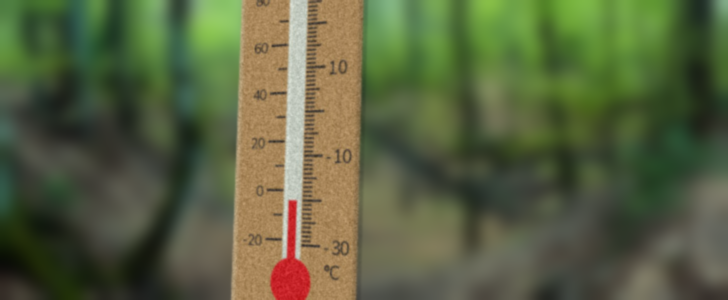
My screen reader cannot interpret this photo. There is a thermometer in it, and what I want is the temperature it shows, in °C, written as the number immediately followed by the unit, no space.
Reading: -20°C
